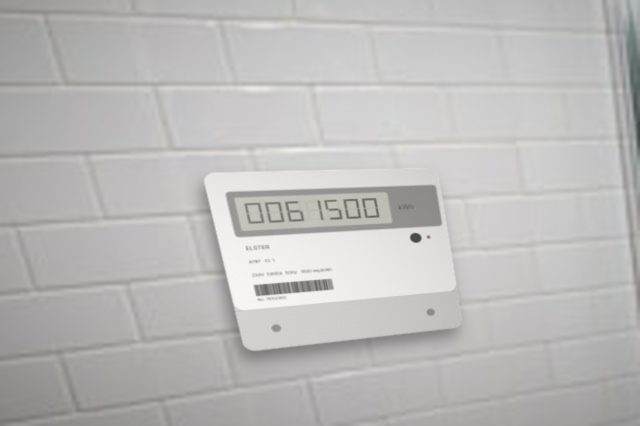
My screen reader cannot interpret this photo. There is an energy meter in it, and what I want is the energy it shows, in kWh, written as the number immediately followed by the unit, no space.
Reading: 61500kWh
